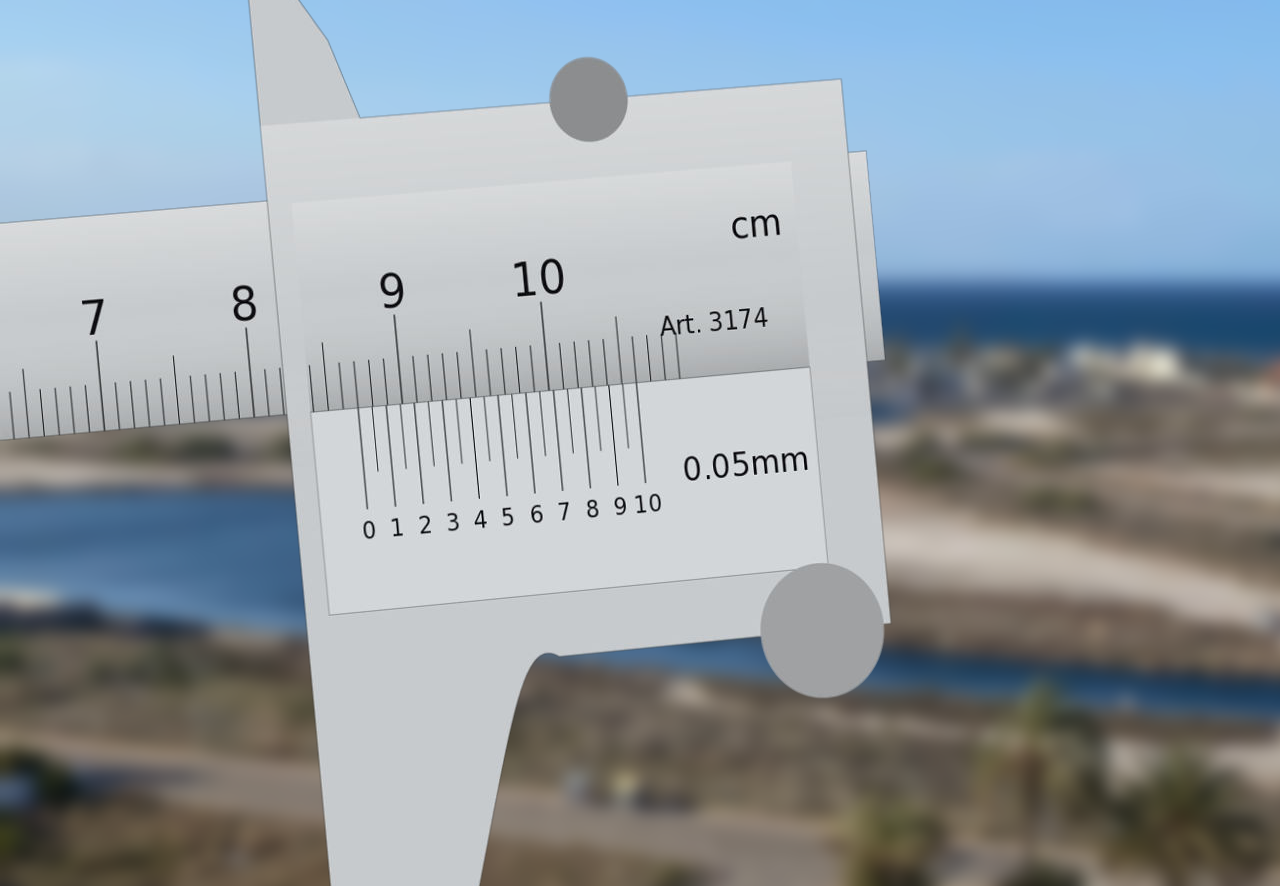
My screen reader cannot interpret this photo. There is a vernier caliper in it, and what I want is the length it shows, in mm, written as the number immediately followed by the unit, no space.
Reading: 87.0mm
